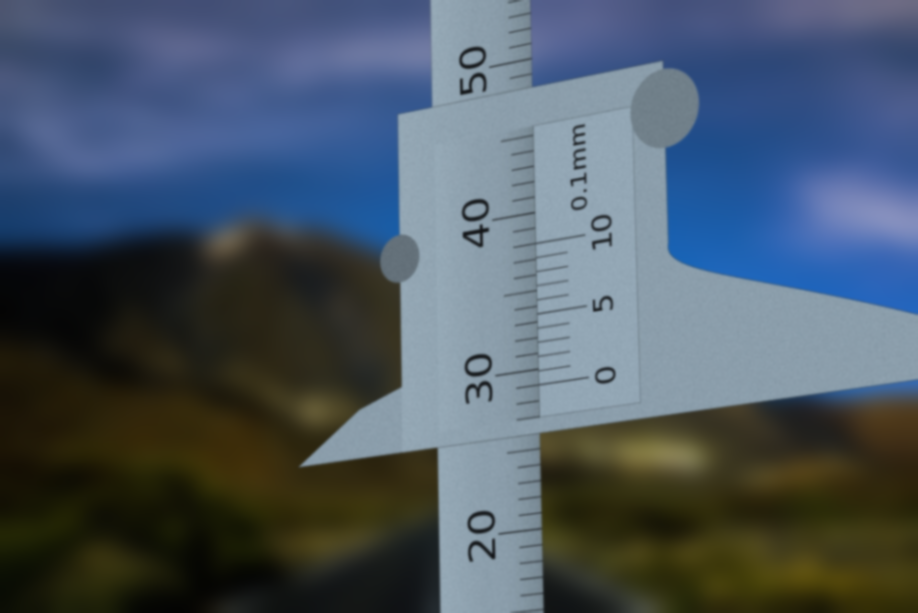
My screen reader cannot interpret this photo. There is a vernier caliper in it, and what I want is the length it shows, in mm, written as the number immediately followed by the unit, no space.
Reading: 29.0mm
